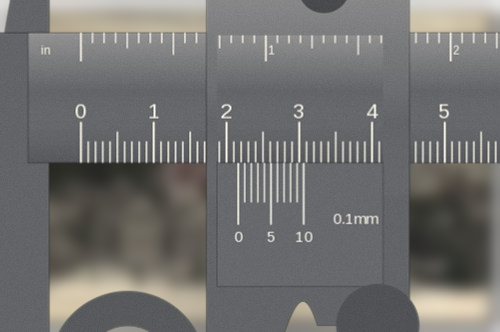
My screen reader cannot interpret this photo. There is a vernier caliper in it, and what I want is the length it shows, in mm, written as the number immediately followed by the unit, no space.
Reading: 21.6mm
